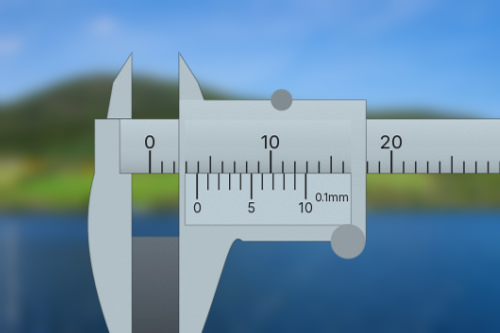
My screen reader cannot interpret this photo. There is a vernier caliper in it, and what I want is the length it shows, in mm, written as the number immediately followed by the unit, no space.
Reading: 3.9mm
